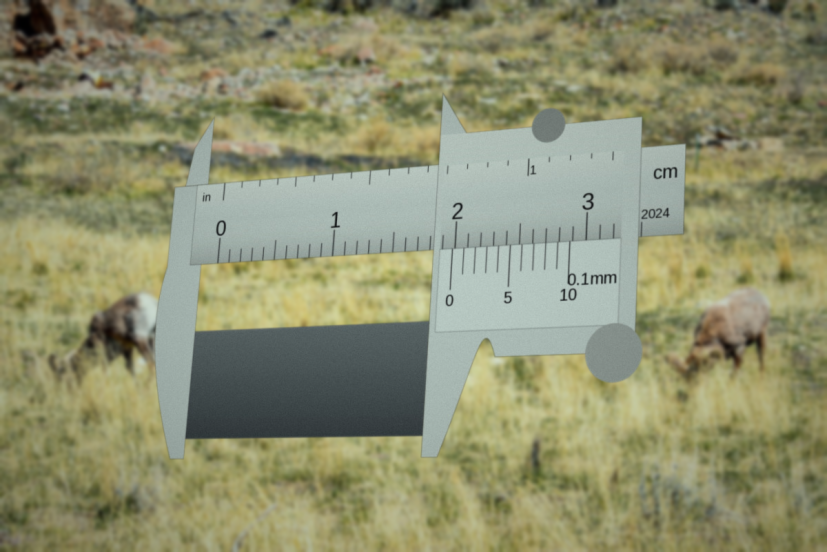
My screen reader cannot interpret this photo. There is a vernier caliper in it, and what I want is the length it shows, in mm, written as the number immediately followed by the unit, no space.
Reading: 19.8mm
